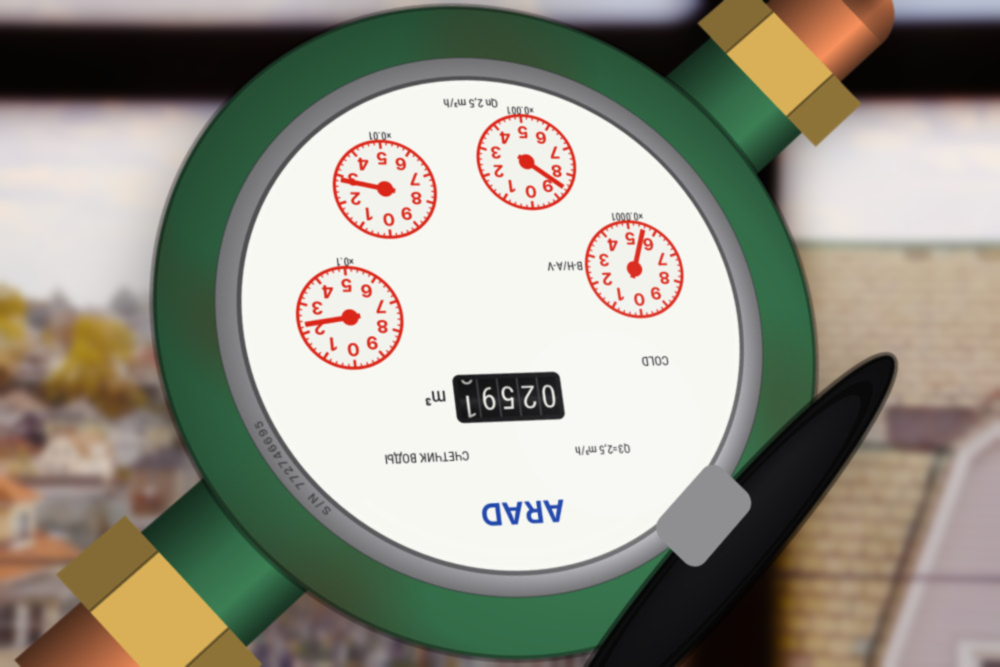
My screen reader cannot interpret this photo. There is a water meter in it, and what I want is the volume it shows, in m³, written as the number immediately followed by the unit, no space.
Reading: 2591.2285m³
